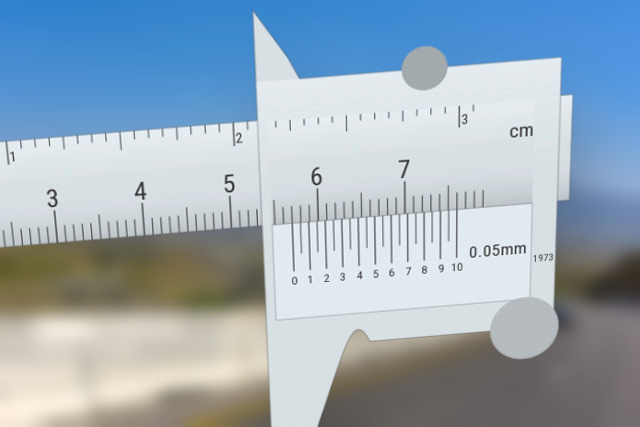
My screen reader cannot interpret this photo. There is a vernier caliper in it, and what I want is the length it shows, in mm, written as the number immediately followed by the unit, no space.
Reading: 57.0mm
